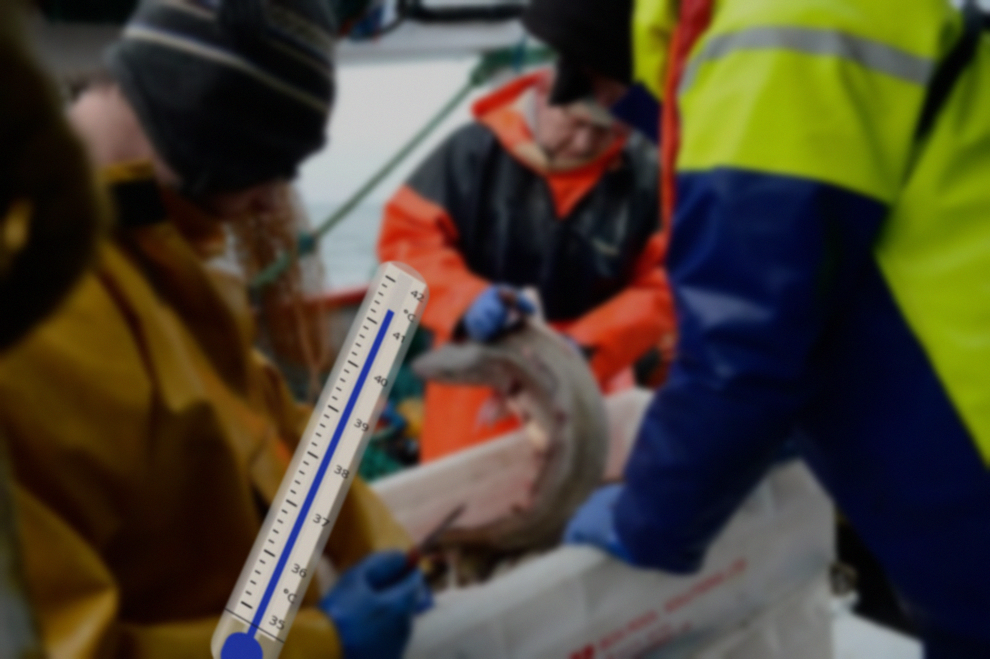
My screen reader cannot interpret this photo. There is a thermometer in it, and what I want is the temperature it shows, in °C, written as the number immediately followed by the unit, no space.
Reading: 41.4°C
